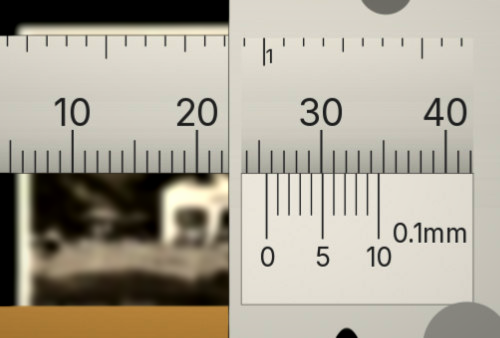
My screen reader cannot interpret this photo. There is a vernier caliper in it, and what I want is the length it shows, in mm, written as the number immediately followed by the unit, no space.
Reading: 25.6mm
